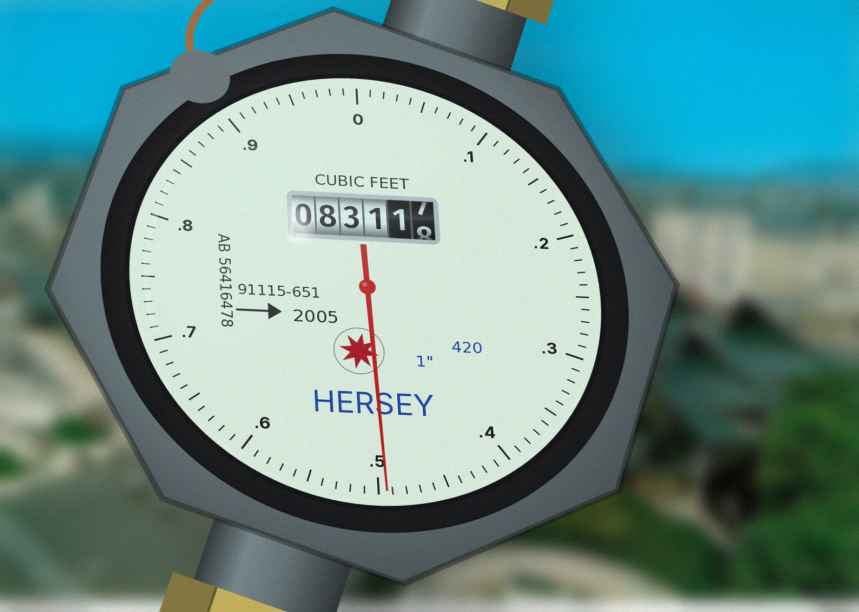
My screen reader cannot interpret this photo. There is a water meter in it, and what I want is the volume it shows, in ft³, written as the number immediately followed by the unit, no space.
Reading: 83117.49ft³
